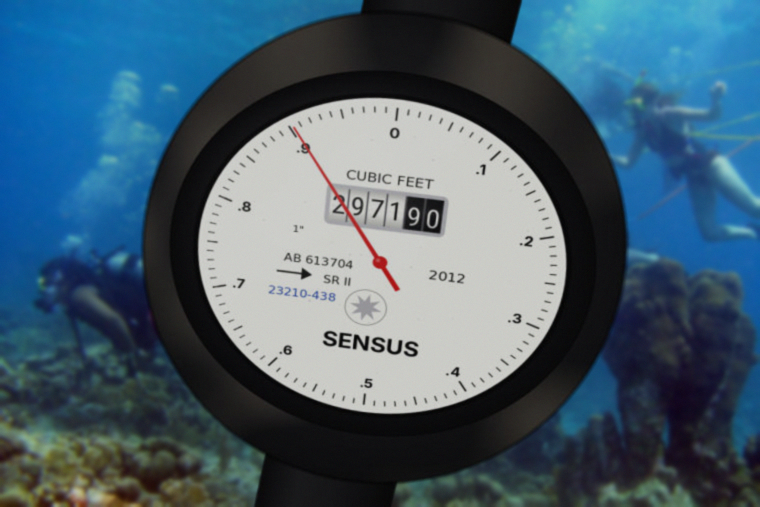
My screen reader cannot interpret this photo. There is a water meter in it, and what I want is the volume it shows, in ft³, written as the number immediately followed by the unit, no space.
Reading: 297189.90ft³
